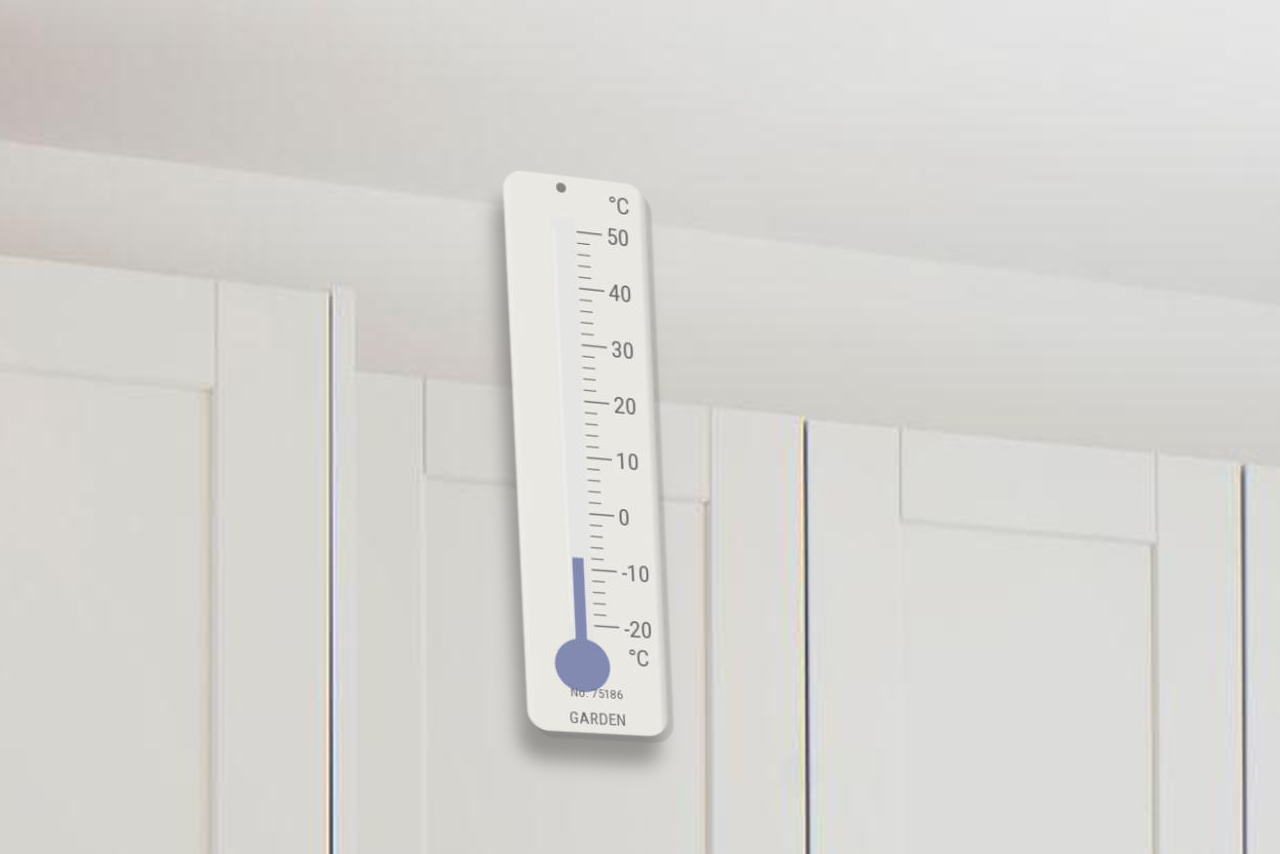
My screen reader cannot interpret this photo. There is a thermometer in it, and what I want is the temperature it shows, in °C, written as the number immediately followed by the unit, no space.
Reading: -8°C
